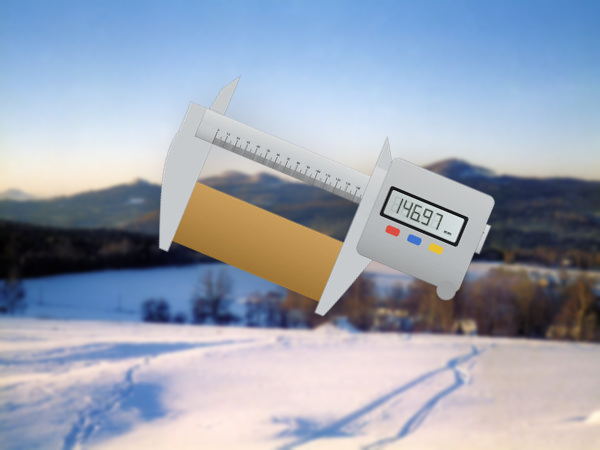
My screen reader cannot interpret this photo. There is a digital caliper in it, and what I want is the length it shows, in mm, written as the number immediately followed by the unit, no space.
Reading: 146.97mm
